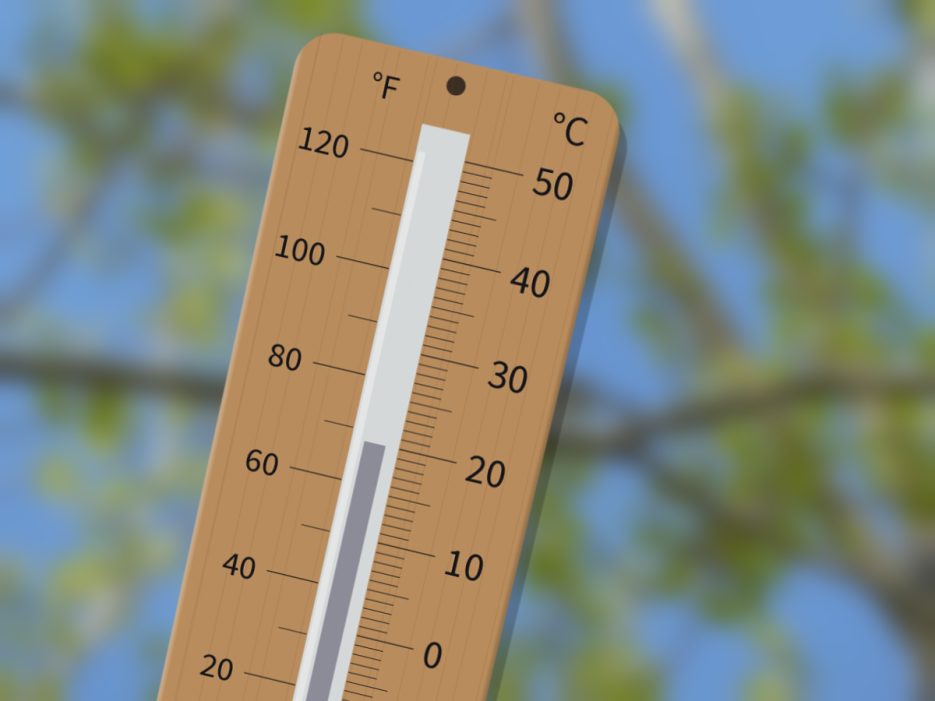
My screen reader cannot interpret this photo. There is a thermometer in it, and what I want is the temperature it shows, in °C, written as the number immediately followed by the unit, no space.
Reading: 20°C
